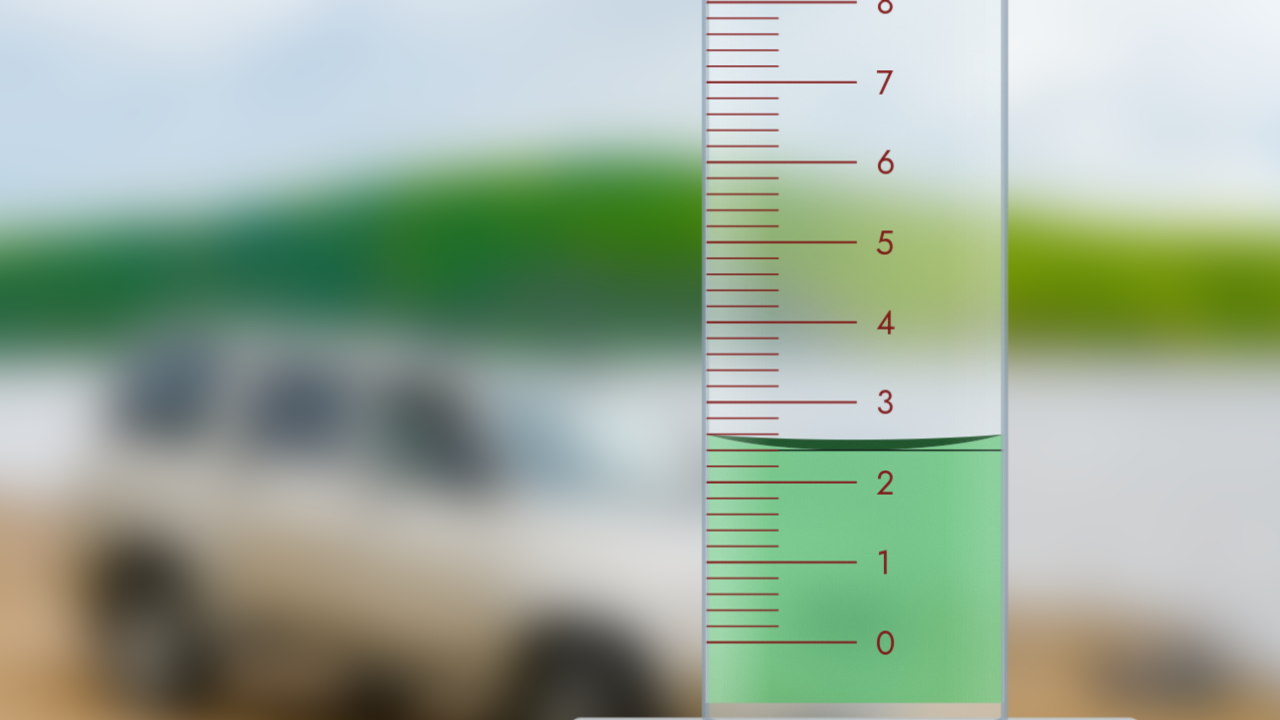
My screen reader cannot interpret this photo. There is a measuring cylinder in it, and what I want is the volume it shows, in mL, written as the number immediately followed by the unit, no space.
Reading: 2.4mL
